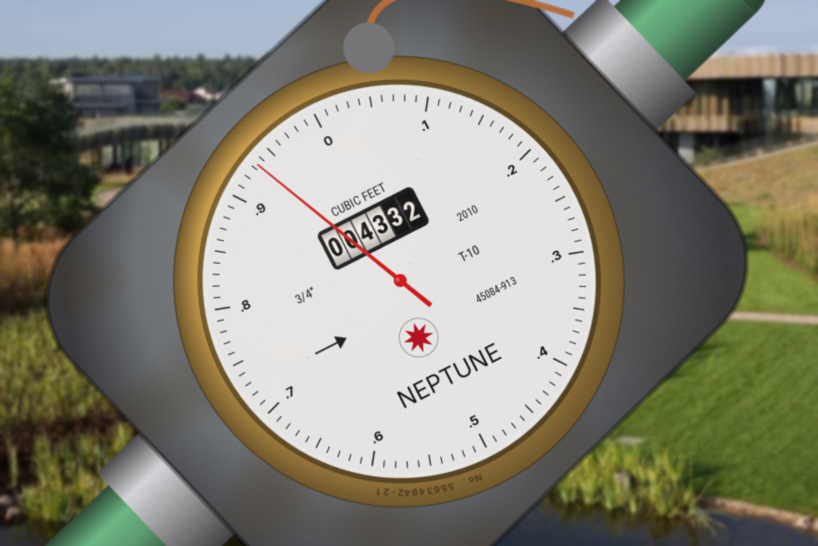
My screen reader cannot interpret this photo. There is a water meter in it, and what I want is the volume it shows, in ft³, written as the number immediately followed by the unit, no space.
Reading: 4331.93ft³
